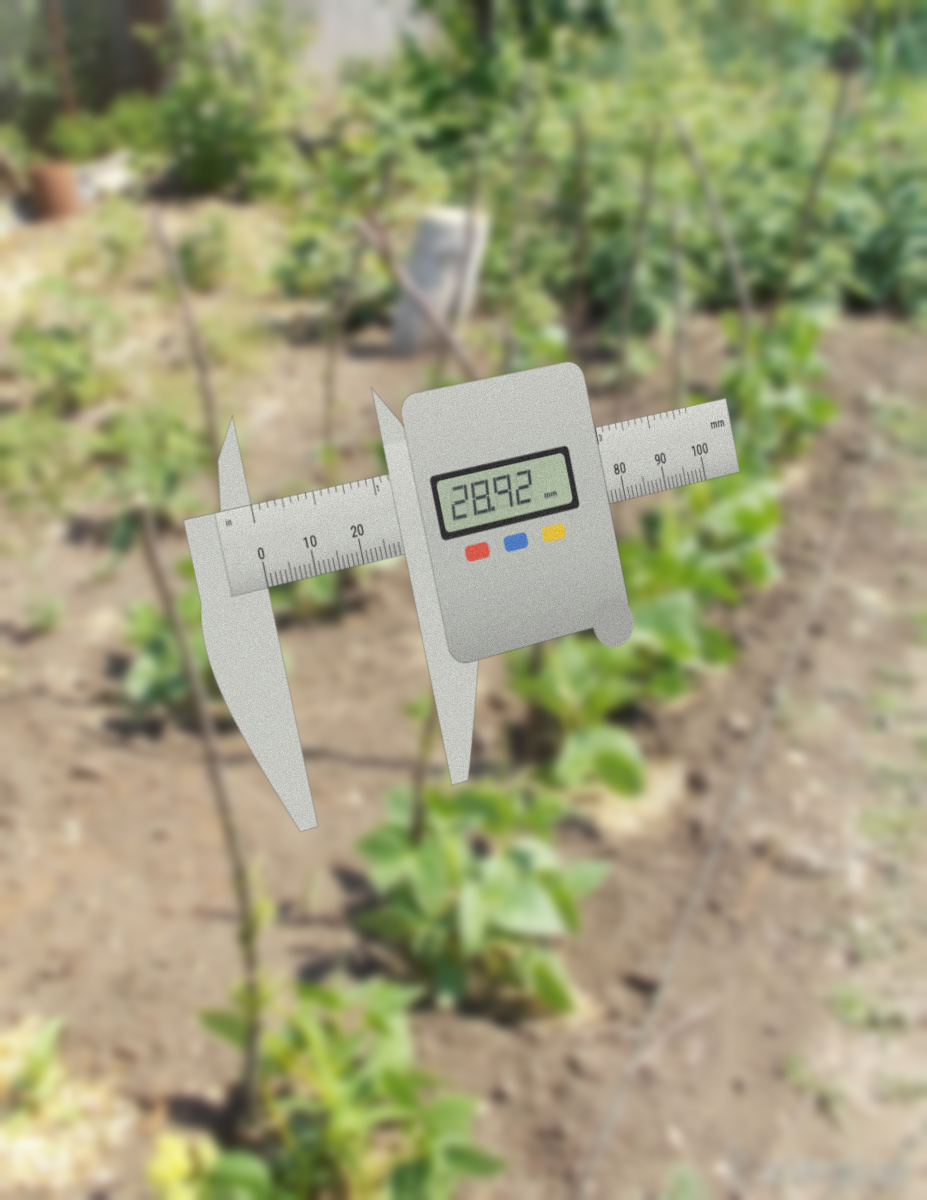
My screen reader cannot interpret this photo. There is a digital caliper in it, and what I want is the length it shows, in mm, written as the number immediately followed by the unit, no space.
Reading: 28.92mm
